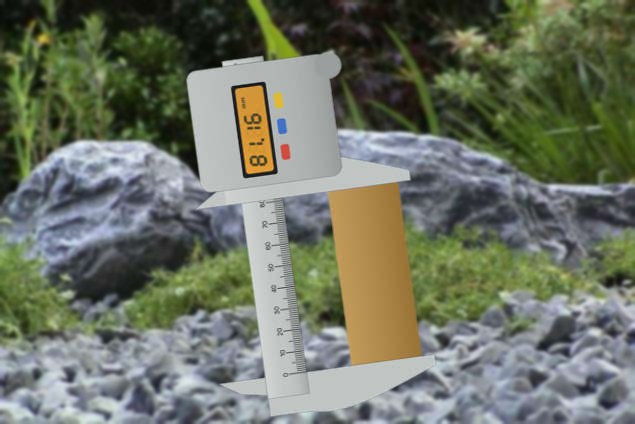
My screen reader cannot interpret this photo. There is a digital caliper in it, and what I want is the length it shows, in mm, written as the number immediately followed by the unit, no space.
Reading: 81.16mm
